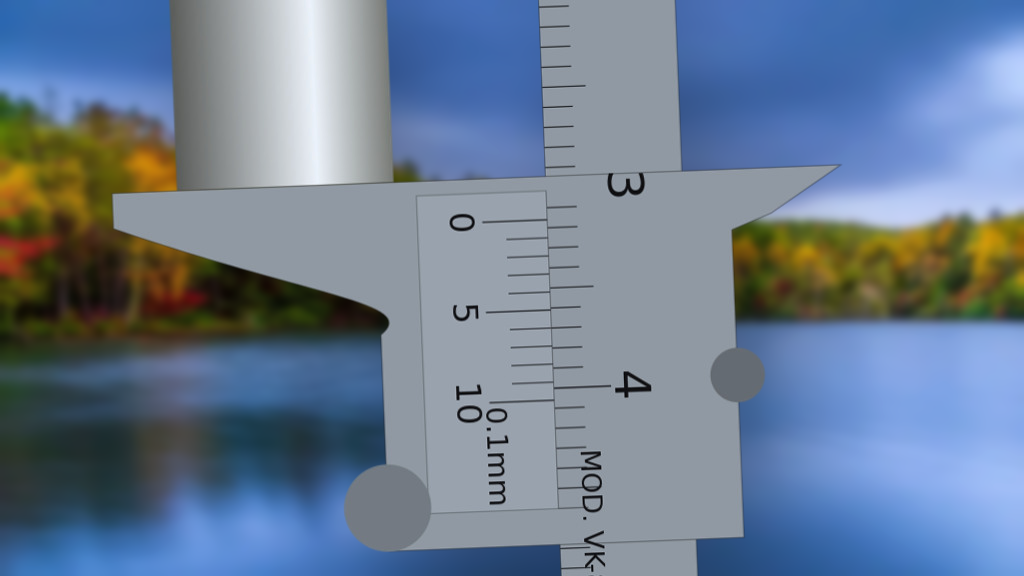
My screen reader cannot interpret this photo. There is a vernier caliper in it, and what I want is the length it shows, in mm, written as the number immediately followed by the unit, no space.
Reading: 31.6mm
